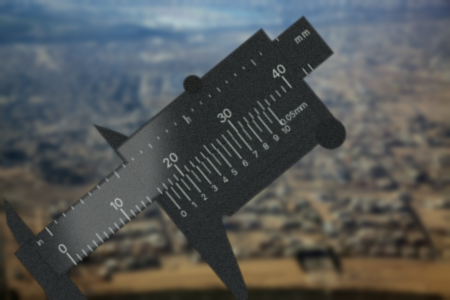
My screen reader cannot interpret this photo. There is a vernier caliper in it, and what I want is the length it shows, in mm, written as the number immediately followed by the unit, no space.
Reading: 16.6mm
